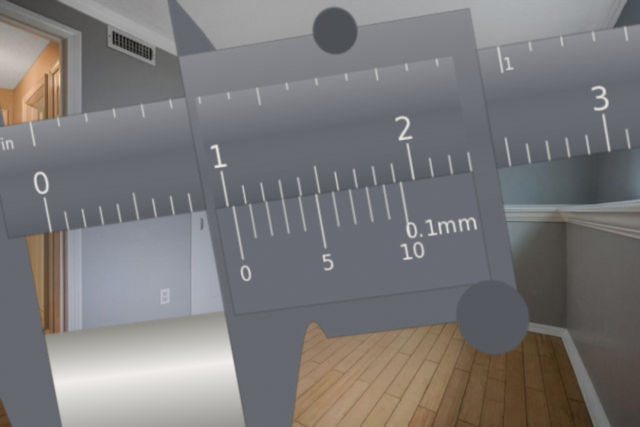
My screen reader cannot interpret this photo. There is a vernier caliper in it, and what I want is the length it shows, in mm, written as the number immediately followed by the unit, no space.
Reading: 10.3mm
